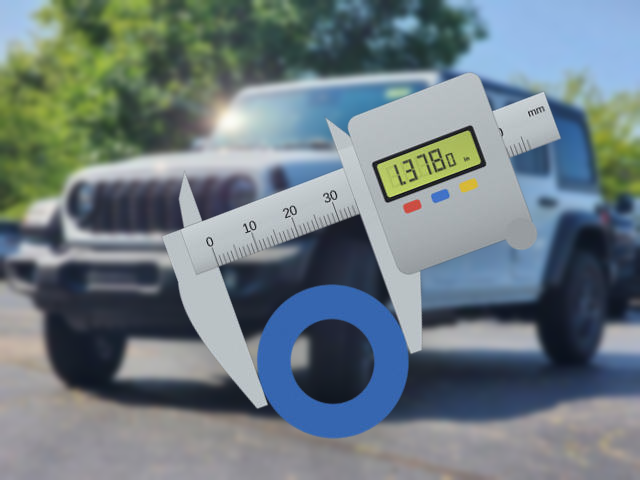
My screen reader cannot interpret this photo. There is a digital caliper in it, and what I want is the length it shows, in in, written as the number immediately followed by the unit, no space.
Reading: 1.3780in
